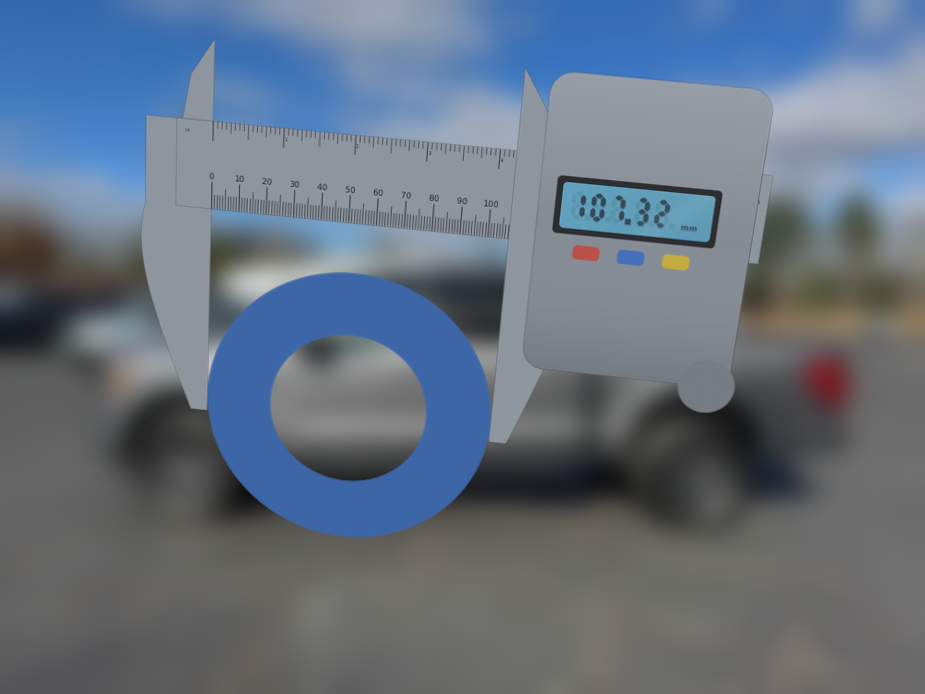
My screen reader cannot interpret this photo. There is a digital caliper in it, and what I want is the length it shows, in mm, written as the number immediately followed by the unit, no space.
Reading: 107.32mm
